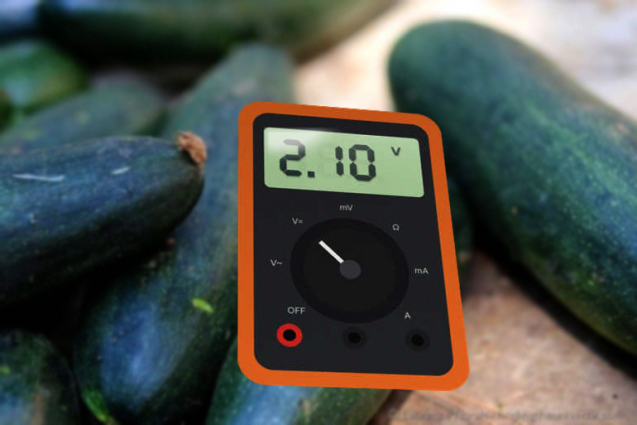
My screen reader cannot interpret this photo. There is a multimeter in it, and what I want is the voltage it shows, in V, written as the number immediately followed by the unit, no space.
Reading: 2.10V
